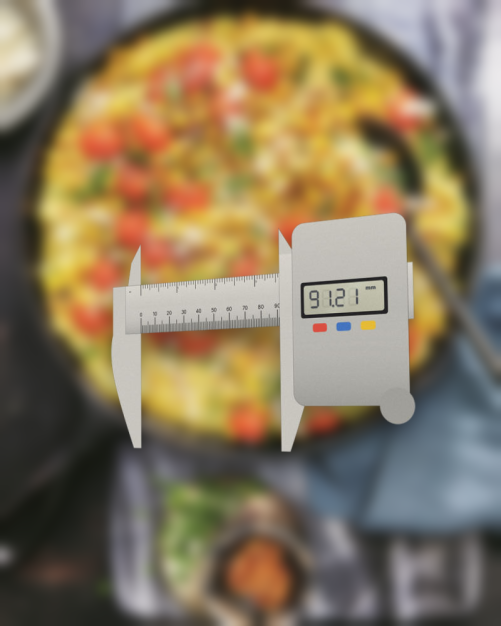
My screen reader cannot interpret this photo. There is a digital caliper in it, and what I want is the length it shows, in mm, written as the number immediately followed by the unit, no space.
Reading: 91.21mm
